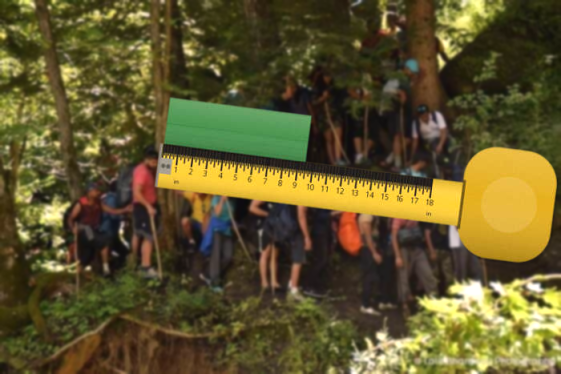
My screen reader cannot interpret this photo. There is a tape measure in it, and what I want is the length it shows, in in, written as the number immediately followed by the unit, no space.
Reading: 9.5in
